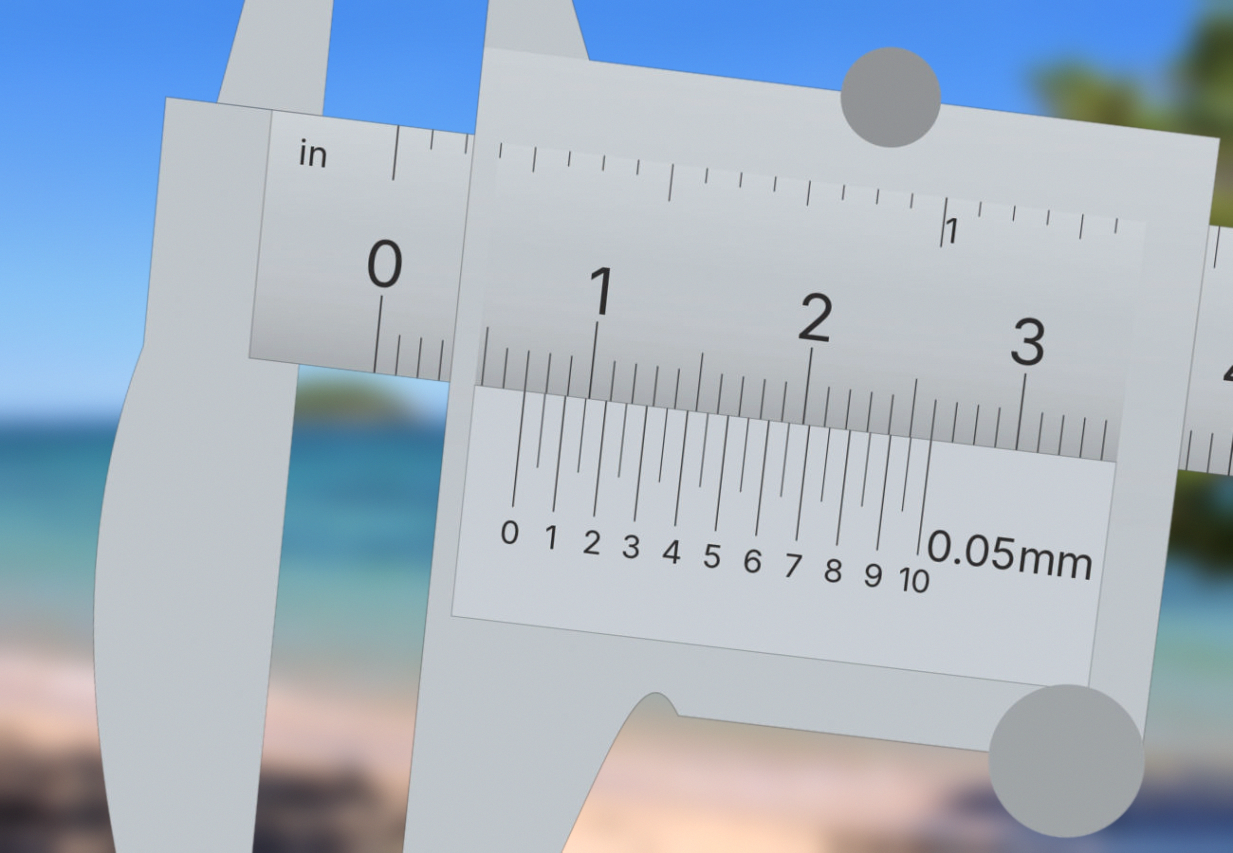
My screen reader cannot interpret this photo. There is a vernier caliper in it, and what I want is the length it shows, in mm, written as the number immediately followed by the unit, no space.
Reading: 7.0mm
